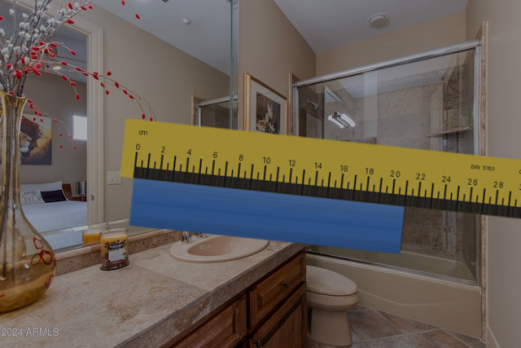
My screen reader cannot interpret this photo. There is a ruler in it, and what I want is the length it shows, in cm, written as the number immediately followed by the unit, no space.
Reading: 21cm
